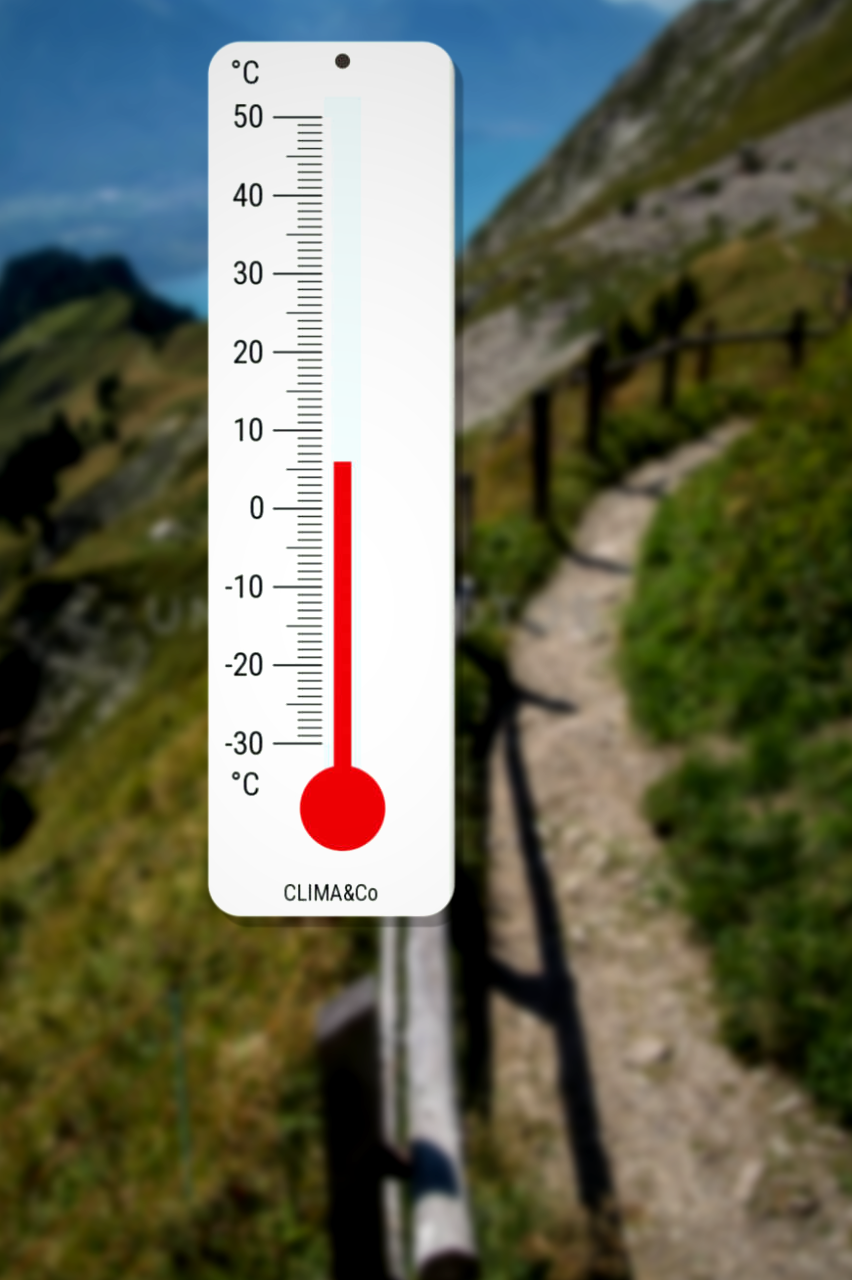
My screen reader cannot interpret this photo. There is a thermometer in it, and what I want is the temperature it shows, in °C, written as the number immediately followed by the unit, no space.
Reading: 6°C
